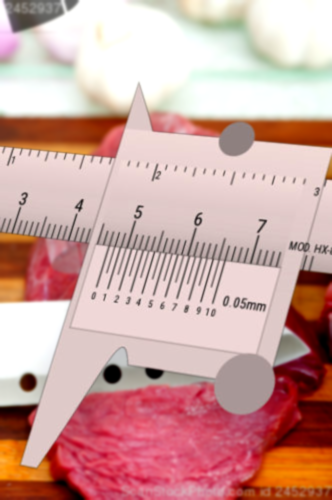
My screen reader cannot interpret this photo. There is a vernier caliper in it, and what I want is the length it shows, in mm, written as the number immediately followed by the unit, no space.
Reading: 47.0mm
